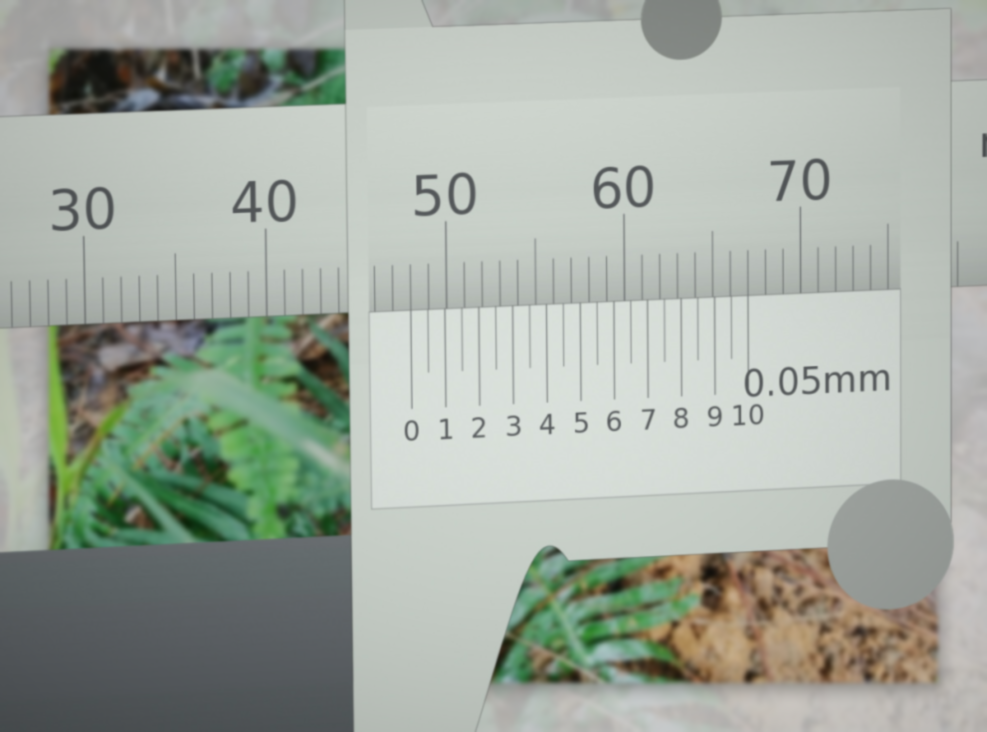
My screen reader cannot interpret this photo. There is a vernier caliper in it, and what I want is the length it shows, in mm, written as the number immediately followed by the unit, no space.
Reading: 48.0mm
